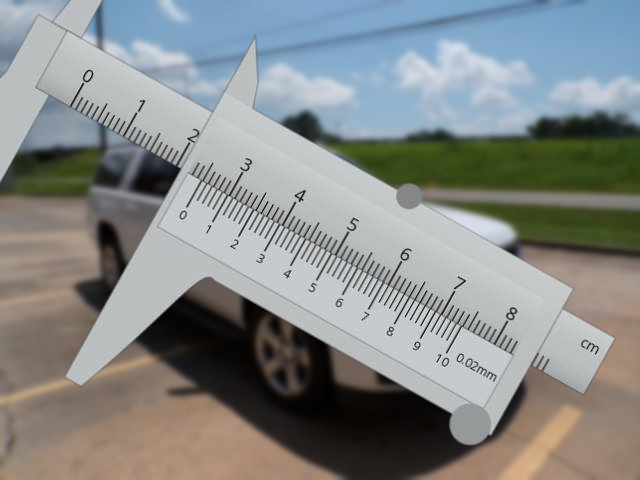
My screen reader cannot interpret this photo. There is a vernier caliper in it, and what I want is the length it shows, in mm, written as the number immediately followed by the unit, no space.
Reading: 24.8mm
